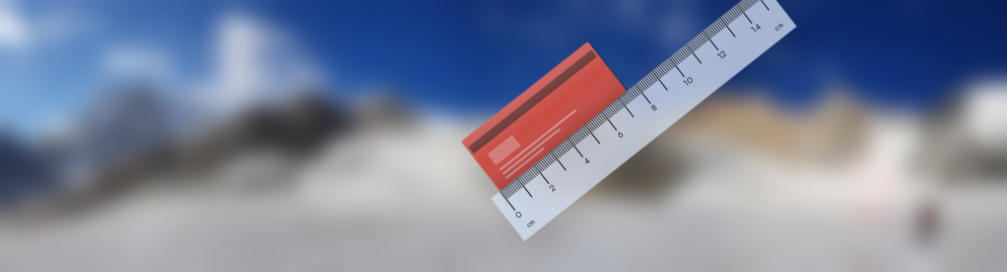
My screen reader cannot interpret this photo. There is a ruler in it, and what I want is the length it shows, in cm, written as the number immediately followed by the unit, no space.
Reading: 7.5cm
